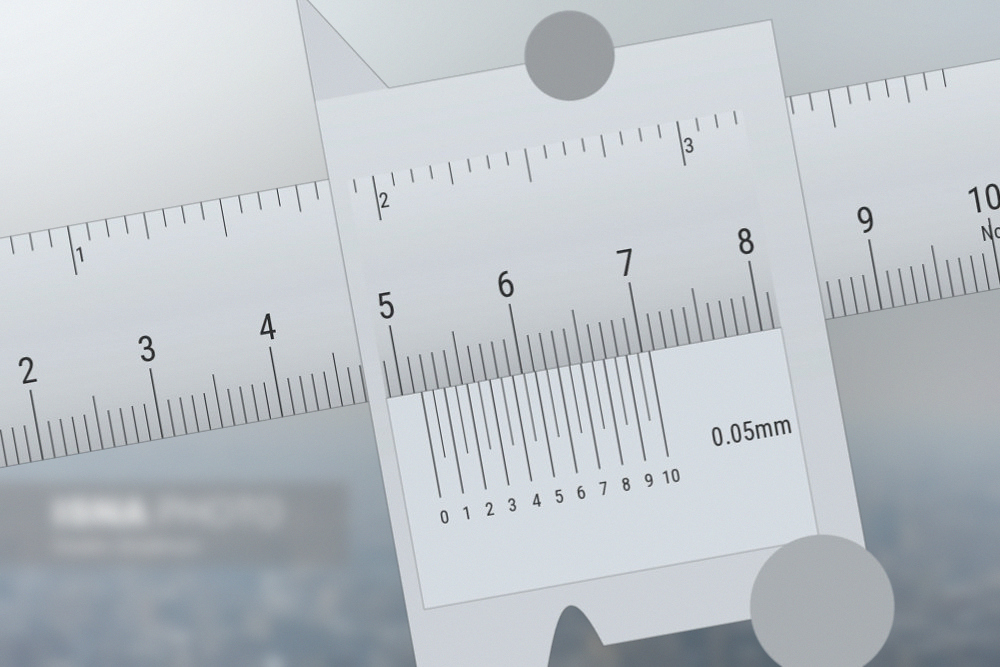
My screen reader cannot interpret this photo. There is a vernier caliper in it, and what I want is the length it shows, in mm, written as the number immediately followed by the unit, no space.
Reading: 51.6mm
